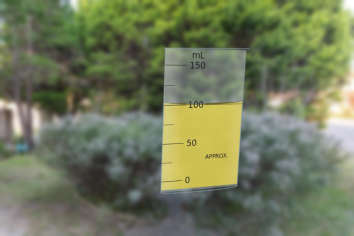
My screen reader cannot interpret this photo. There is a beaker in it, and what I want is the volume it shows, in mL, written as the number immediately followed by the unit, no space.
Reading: 100mL
